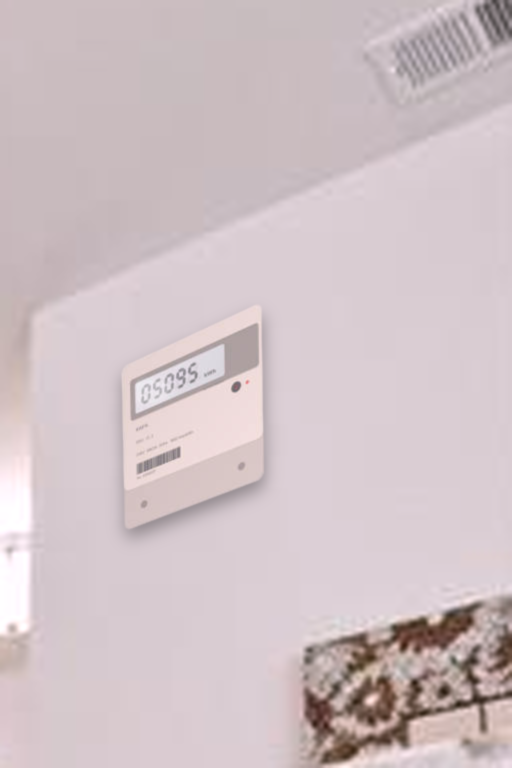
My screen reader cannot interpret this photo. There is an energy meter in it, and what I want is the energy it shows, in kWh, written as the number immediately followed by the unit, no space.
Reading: 5095kWh
